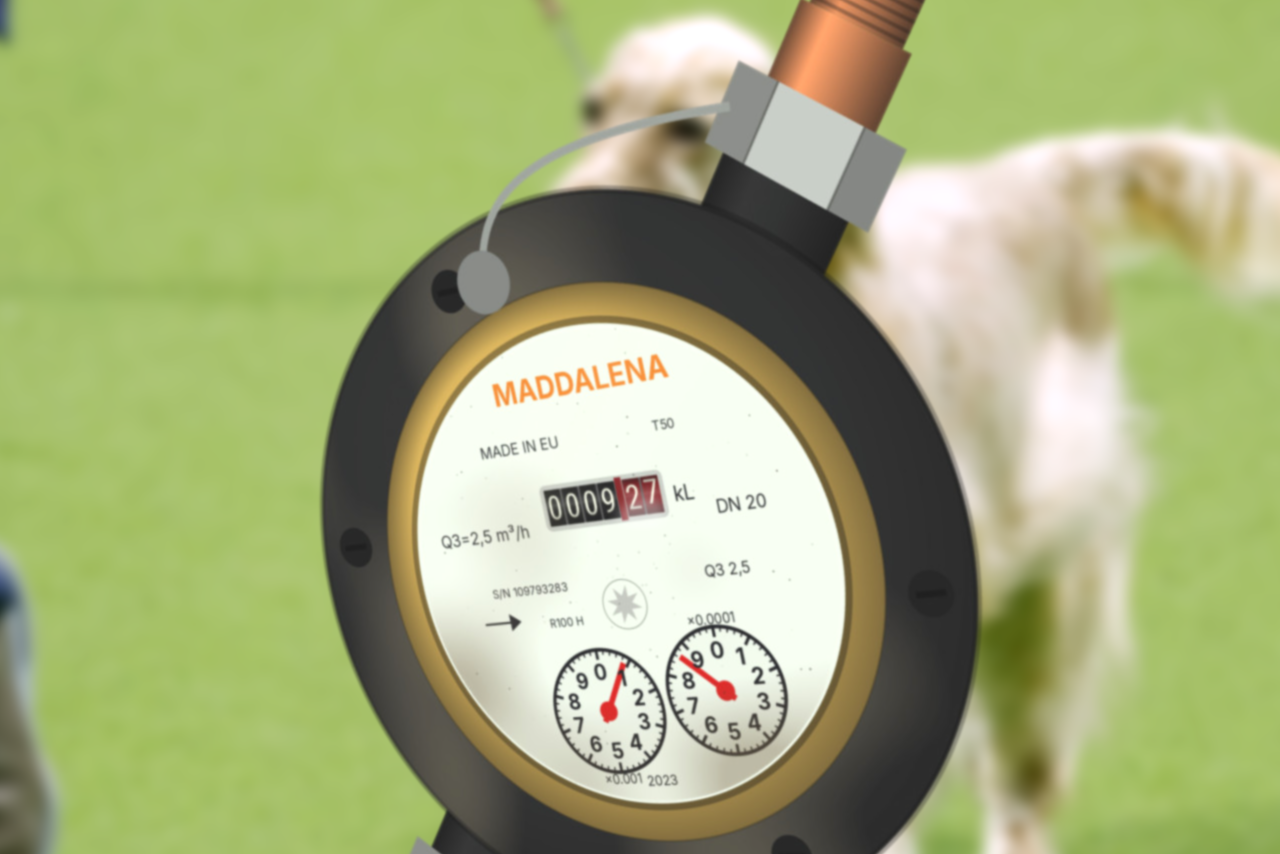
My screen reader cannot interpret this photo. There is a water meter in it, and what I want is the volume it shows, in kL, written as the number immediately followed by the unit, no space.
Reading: 9.2708kL
